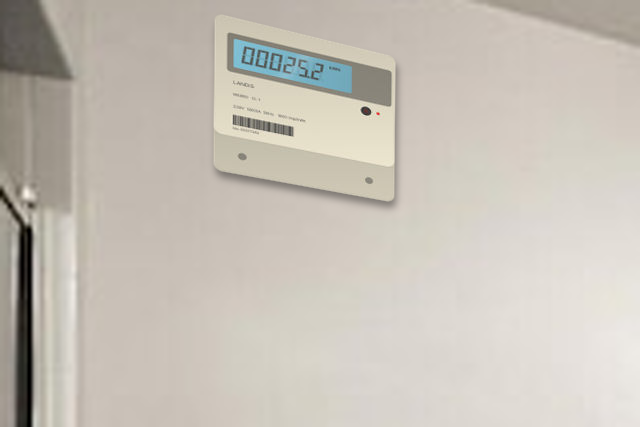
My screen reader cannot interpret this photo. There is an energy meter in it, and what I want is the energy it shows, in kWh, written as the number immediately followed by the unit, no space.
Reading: 25.2kWh
